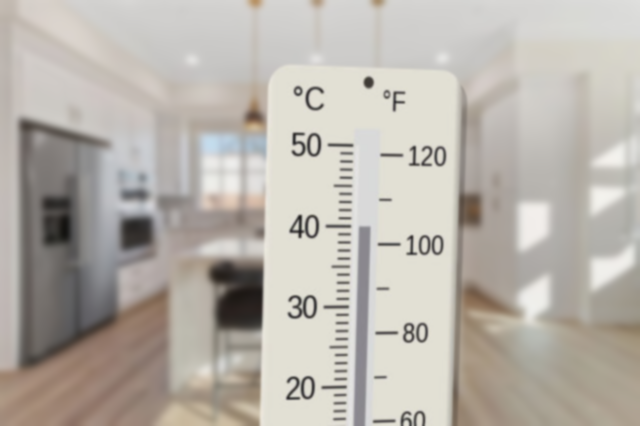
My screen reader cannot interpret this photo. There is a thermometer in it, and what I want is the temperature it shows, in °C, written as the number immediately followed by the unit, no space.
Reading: 40°C
